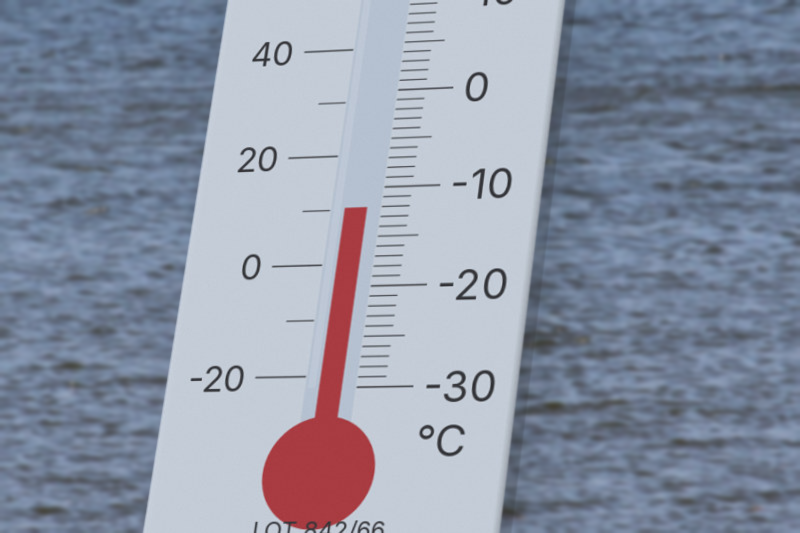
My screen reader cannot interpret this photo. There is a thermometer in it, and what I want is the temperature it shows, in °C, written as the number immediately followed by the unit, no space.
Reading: -12°C
